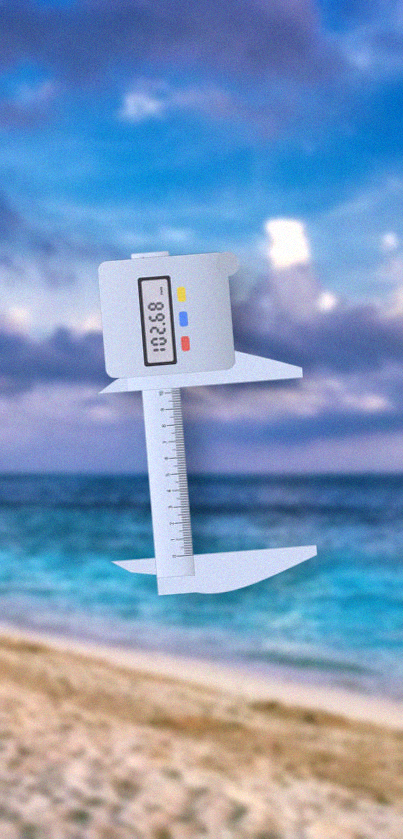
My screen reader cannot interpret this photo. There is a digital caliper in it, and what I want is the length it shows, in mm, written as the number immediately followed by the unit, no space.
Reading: 102.68mm
